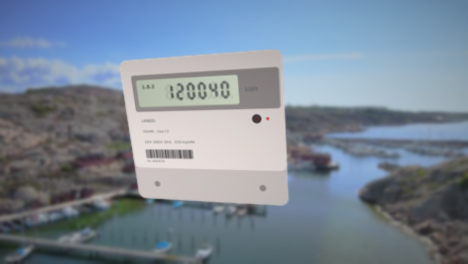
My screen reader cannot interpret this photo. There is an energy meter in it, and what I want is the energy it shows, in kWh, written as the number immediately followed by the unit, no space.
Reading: 120040kWh
